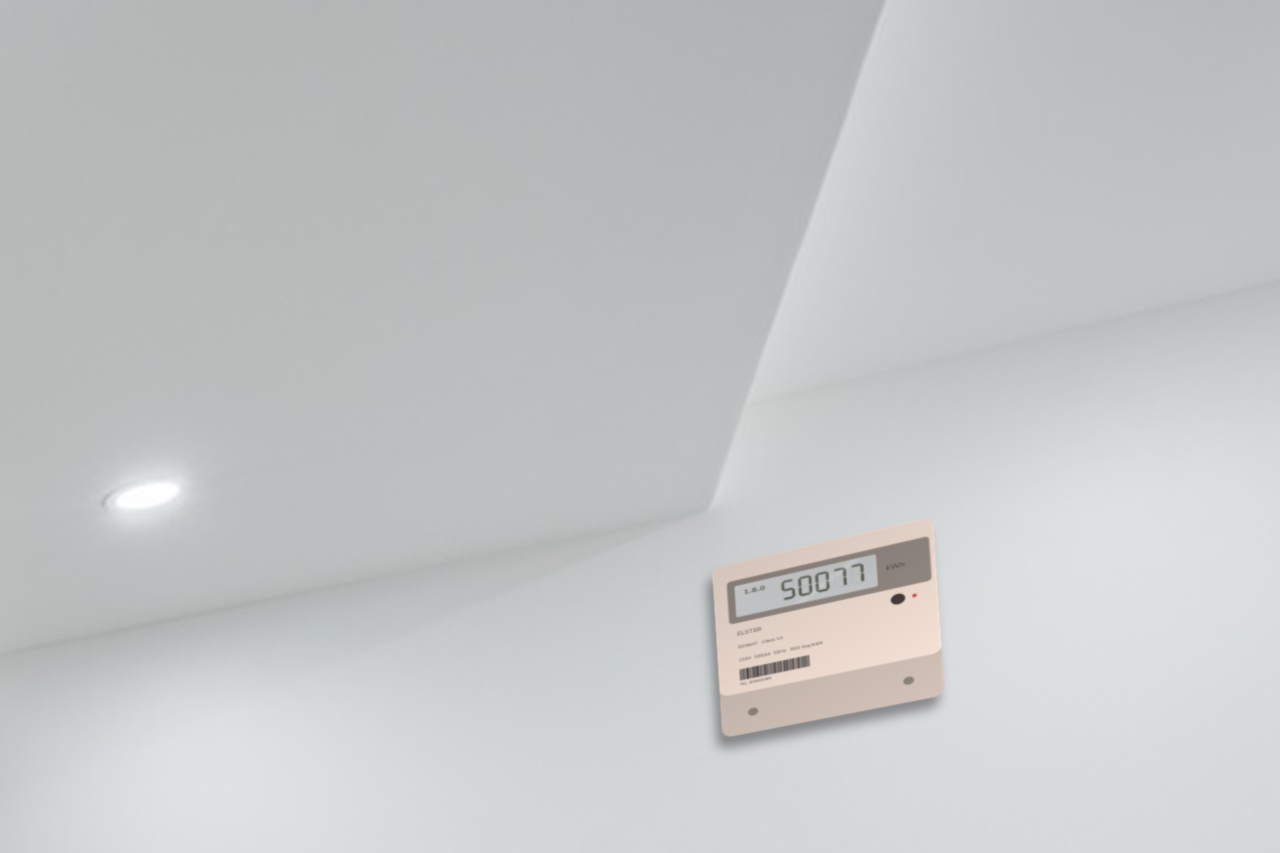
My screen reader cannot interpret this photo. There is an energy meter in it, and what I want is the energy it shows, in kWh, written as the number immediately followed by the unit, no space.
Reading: 50077kWh
